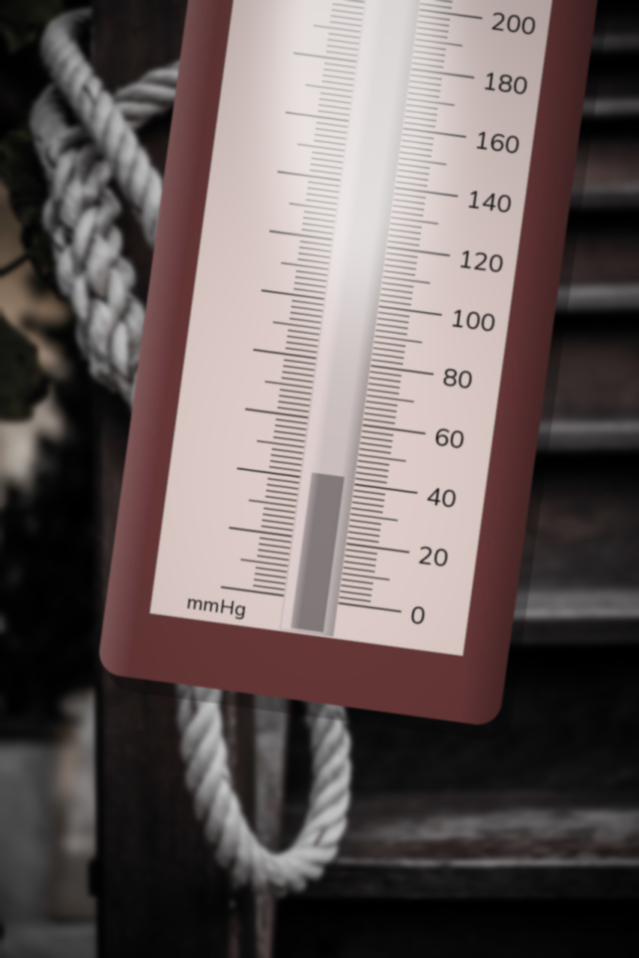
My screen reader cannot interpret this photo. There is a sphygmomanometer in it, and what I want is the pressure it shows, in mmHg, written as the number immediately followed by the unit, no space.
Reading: 42mmHg
